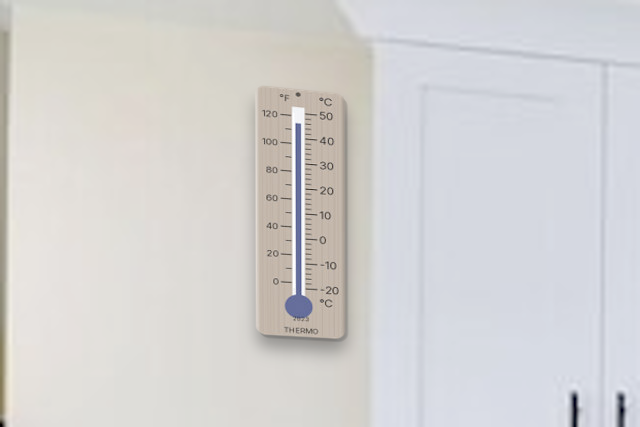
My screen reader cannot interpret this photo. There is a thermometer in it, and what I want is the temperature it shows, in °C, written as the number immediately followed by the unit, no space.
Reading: 46°C
